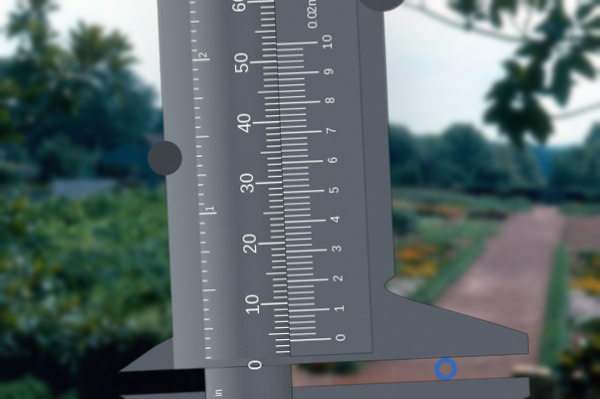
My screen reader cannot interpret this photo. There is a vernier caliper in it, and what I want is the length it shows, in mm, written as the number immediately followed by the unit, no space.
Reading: 3.8mm
